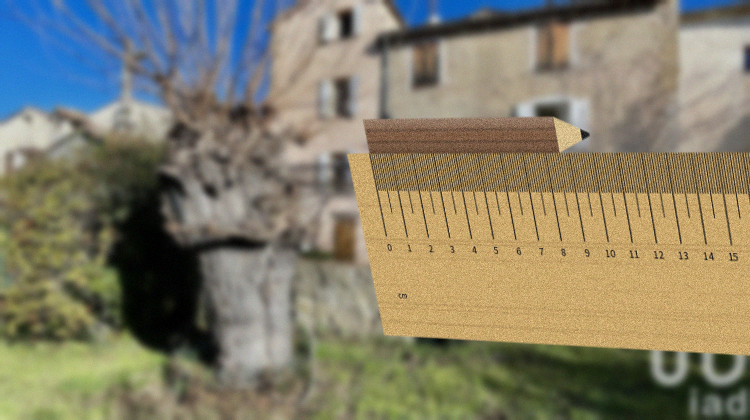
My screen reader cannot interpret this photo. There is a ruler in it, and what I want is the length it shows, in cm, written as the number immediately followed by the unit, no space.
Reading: 10cm
